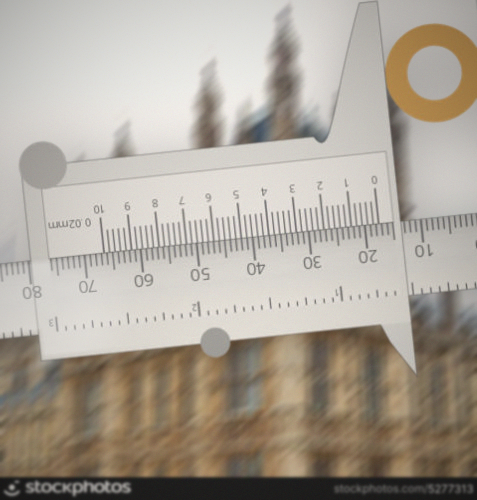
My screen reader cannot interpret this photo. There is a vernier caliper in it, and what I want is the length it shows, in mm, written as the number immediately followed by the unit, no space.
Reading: 17.5mm
